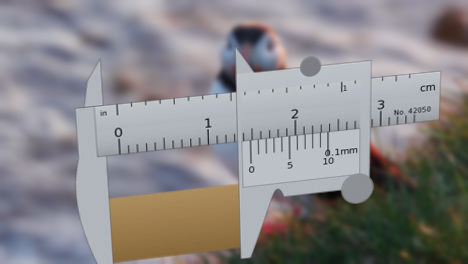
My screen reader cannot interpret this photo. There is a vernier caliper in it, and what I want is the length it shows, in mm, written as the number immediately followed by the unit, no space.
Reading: 14.8mm
